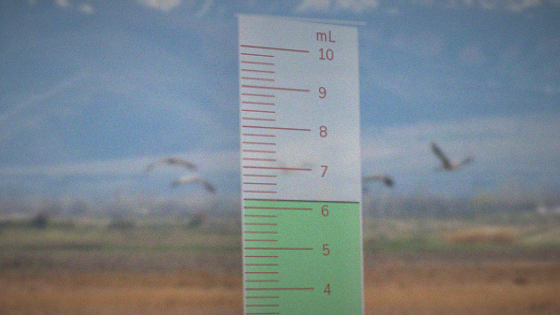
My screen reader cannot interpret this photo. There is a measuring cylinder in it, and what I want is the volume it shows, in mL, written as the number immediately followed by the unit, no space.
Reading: 6.2mL
